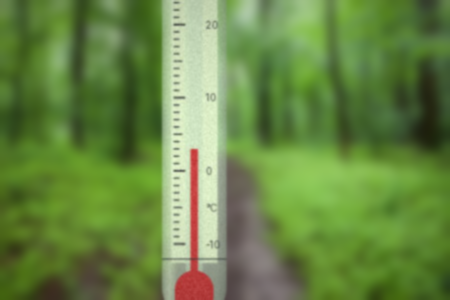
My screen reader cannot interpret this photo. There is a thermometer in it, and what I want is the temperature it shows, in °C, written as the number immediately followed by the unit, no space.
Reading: 3°C
